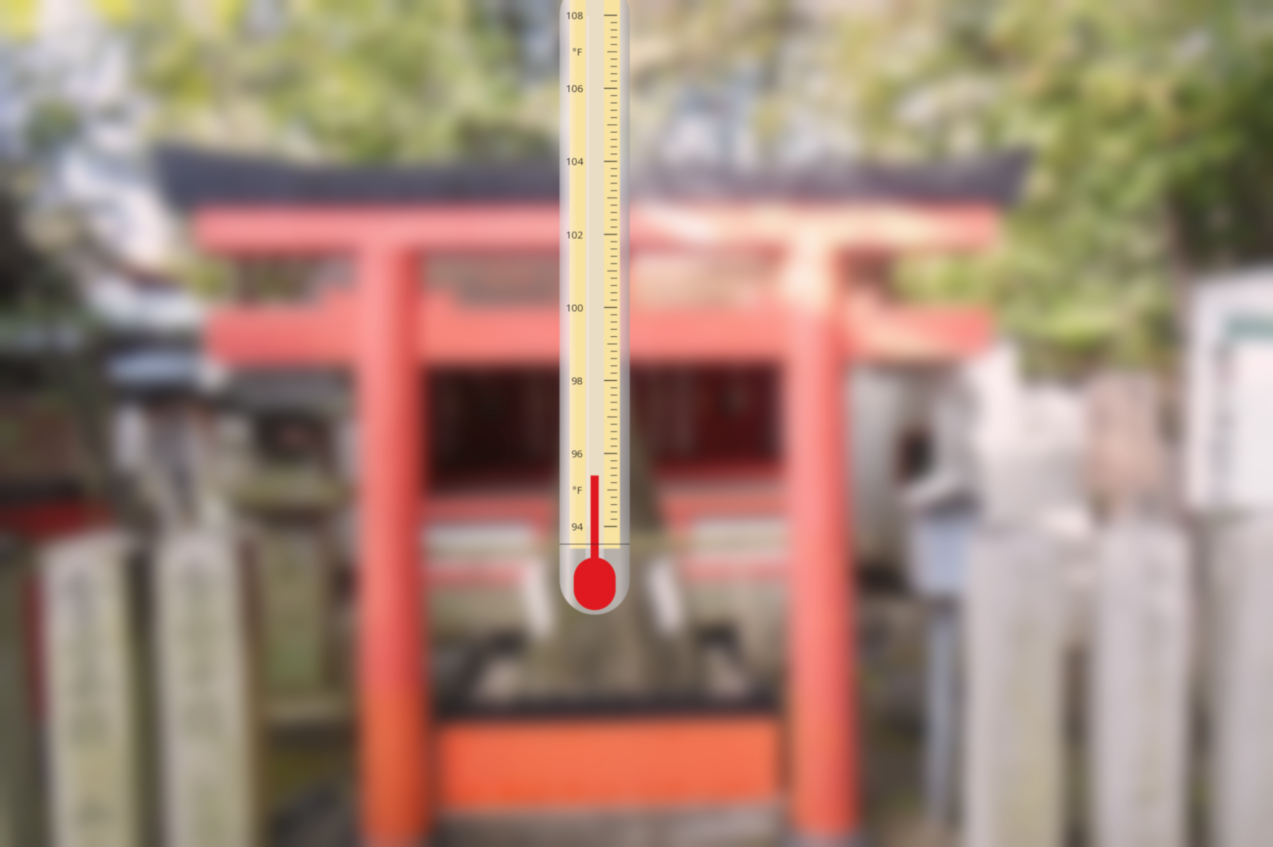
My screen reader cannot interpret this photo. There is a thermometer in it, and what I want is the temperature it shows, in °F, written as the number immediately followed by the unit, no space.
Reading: 95.4°F
